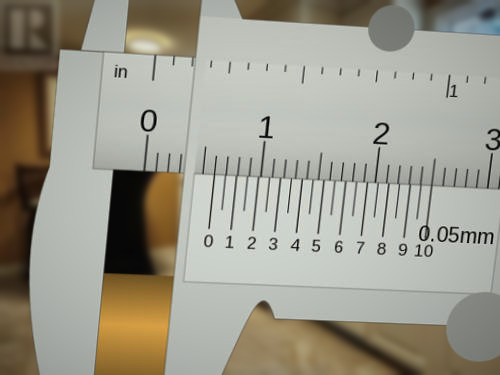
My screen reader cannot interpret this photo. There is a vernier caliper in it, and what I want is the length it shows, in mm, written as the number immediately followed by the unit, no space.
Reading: 6.0mm
